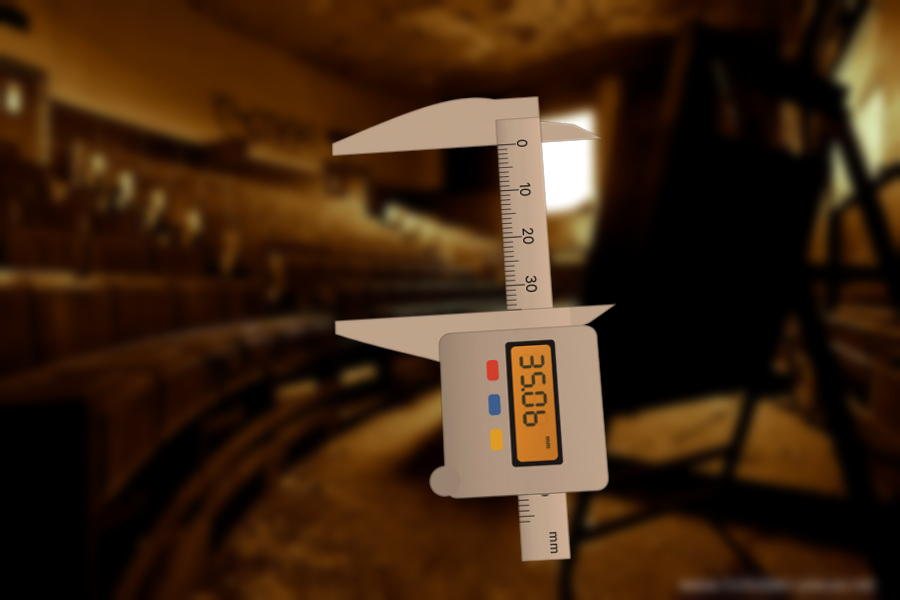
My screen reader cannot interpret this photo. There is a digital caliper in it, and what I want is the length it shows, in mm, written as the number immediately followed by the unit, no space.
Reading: 35.06mm
